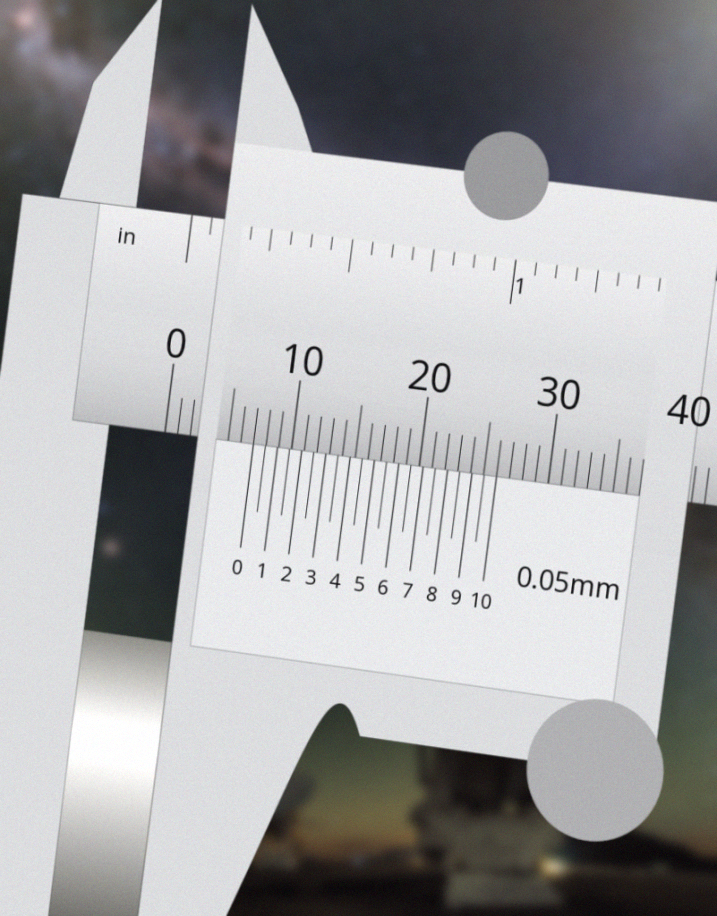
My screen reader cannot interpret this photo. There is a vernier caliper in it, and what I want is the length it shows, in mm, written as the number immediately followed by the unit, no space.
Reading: 7.0mm
